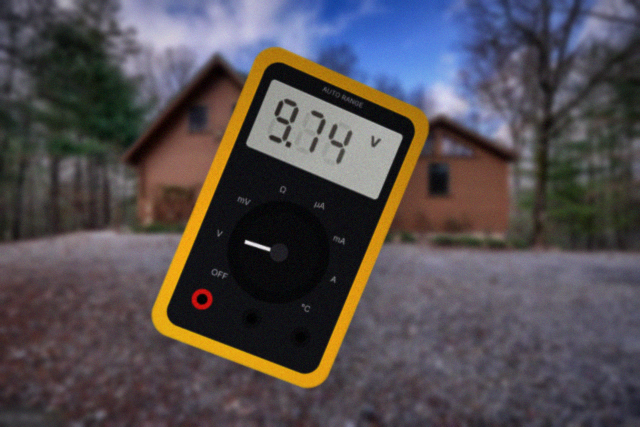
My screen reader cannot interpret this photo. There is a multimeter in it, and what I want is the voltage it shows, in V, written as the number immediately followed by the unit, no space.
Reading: 9.74V
